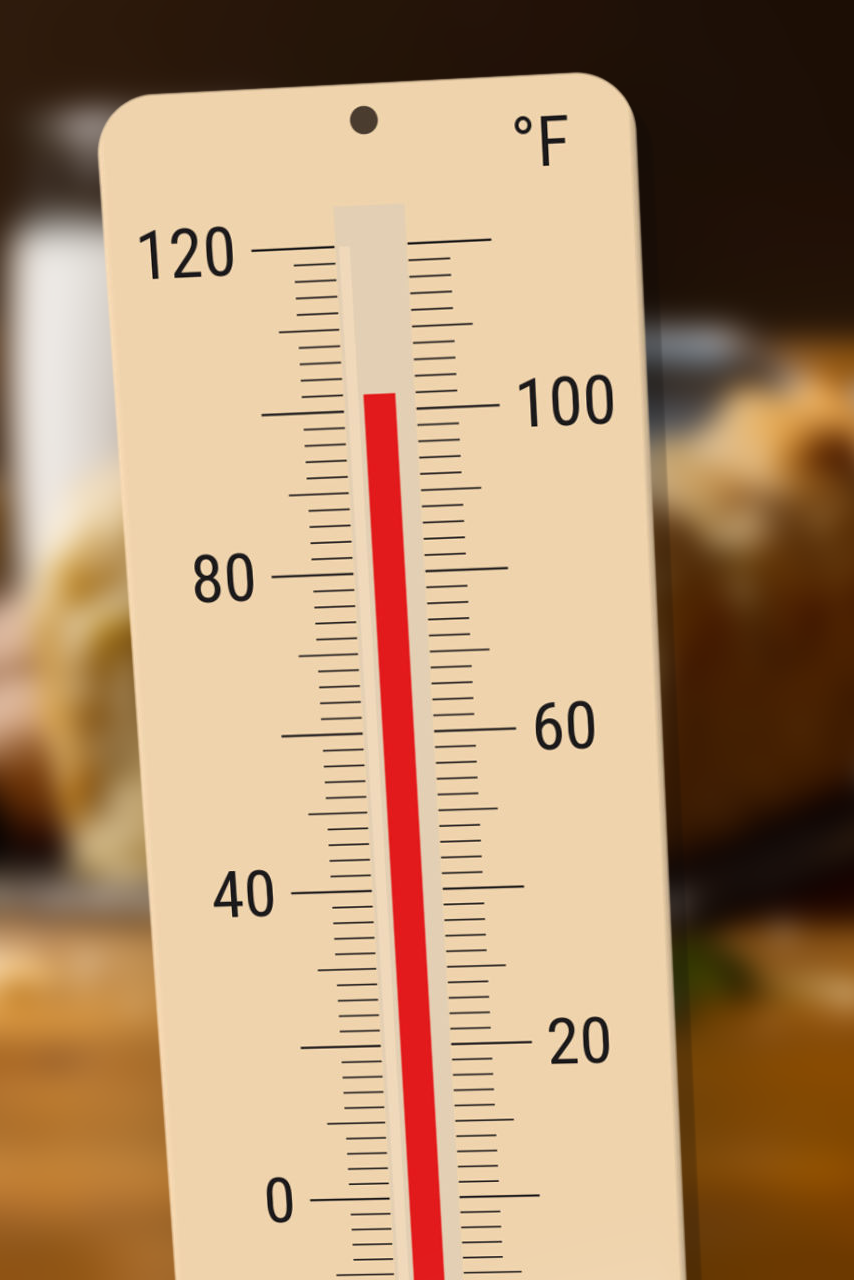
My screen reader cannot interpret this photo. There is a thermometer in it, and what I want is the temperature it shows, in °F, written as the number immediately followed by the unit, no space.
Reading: 102°F
